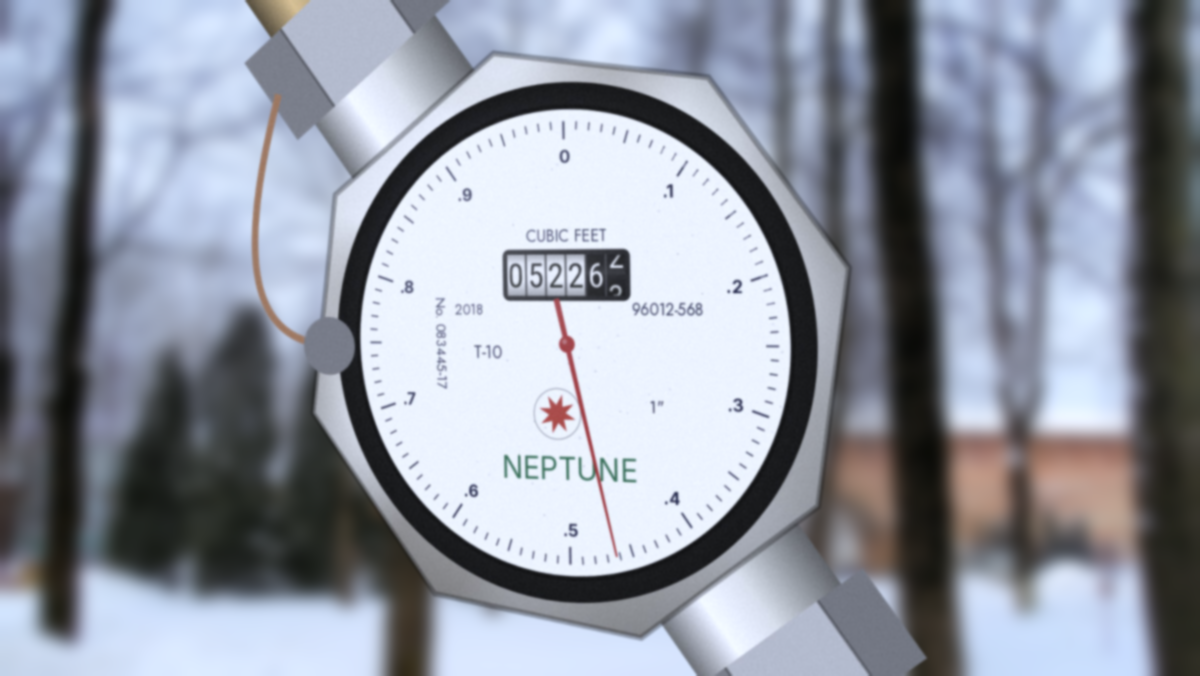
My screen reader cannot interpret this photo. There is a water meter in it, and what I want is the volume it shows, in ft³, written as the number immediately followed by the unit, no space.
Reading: 52262.46ft³
